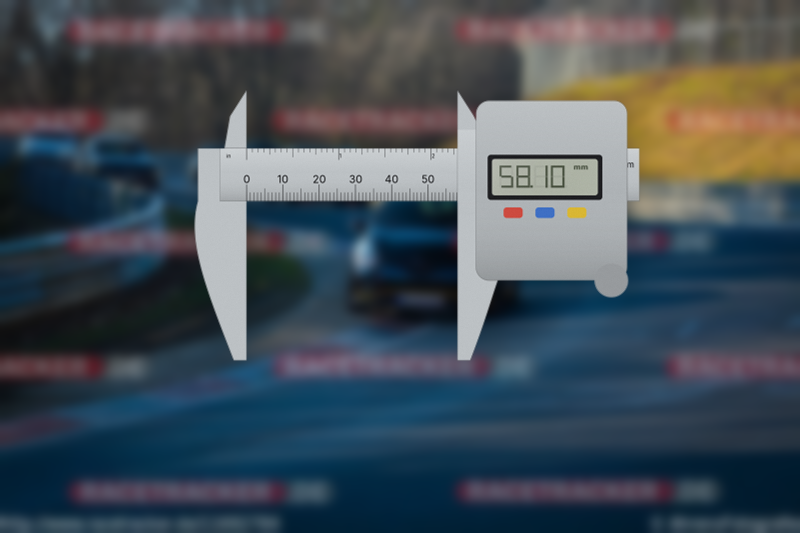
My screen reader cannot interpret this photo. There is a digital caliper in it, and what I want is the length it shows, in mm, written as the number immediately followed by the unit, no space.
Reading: 58.10mm
